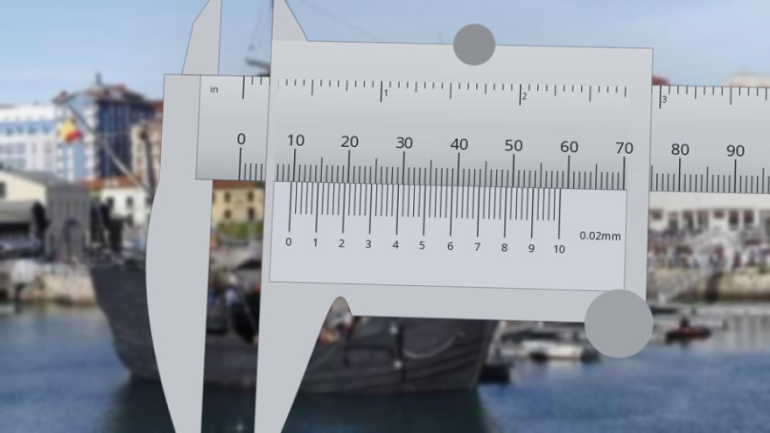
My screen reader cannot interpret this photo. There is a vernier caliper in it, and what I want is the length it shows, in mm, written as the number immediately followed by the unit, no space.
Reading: 9.6mm
